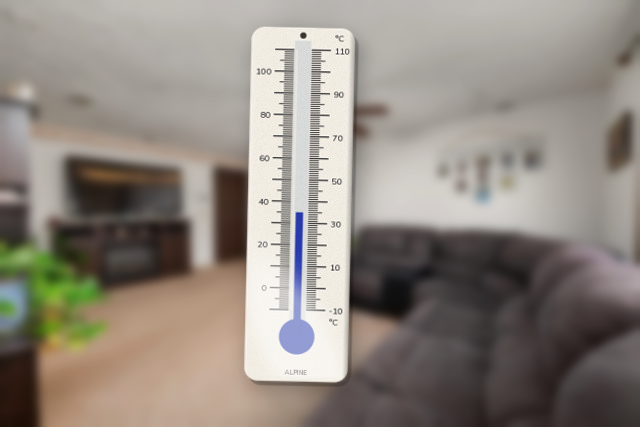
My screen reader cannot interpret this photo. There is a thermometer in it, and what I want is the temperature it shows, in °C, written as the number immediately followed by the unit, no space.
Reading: 35°C
